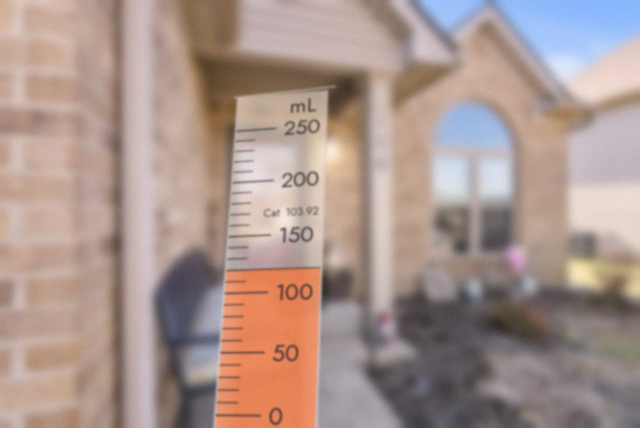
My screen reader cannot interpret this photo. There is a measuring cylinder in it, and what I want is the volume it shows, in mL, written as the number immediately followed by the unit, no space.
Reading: 120mL
